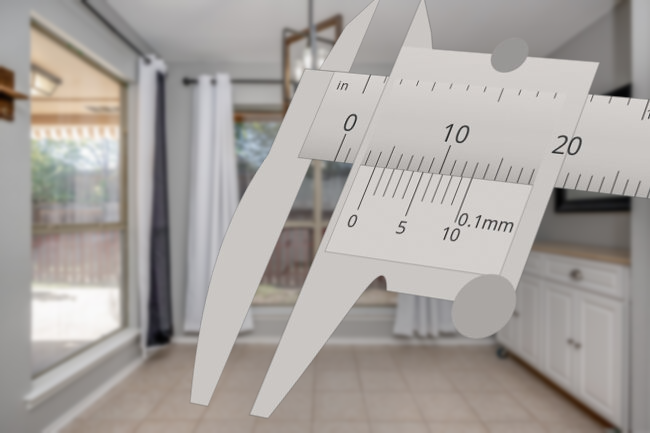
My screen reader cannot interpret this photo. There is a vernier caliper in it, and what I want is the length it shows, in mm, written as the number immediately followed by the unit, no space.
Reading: 4.0mm
